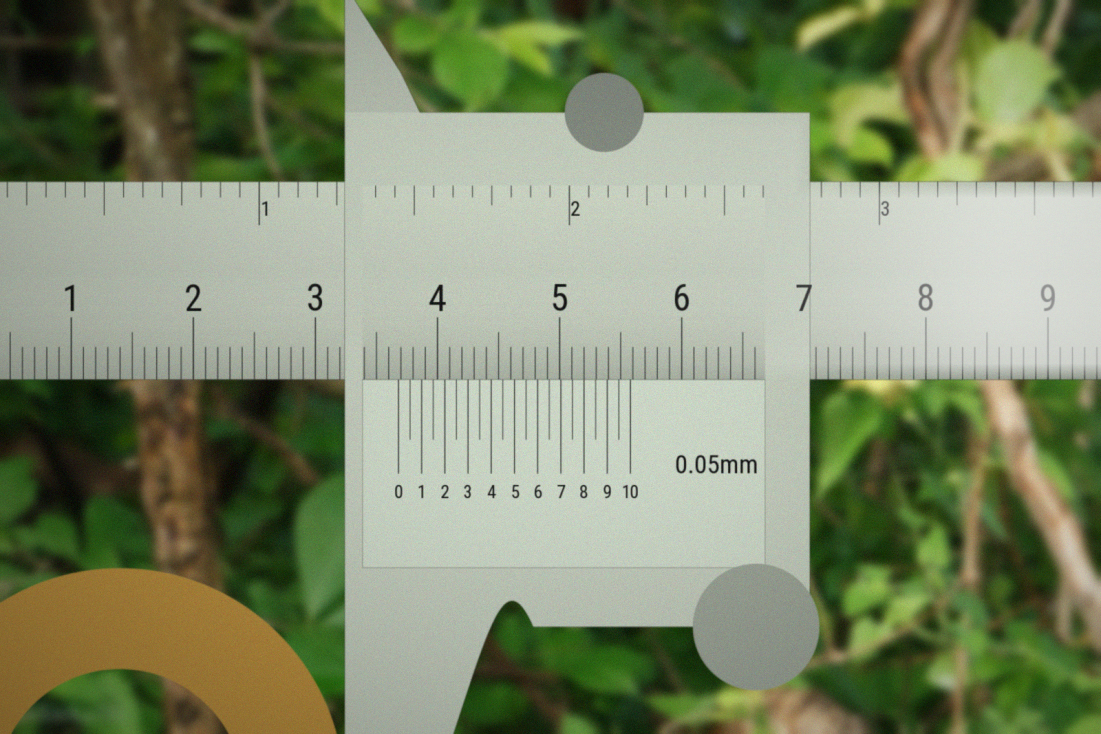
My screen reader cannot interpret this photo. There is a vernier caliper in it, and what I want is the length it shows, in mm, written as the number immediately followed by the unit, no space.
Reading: 36.8mm
